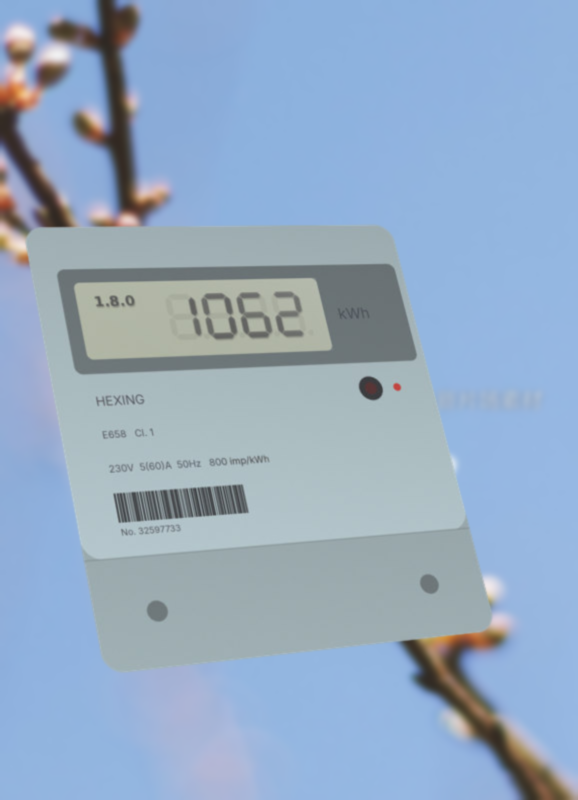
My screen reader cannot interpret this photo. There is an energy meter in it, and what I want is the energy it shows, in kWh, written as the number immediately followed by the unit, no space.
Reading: 1062kWh
